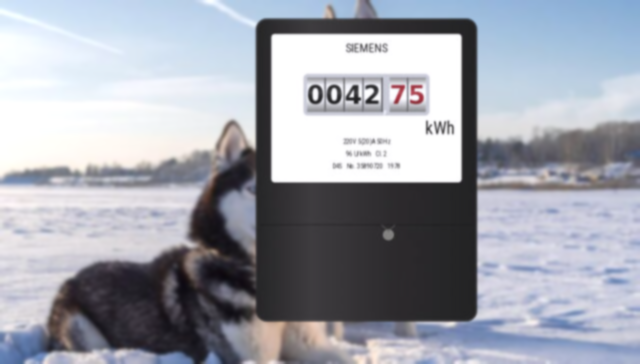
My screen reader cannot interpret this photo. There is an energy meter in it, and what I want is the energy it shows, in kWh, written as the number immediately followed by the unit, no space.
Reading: 42.75kWh
